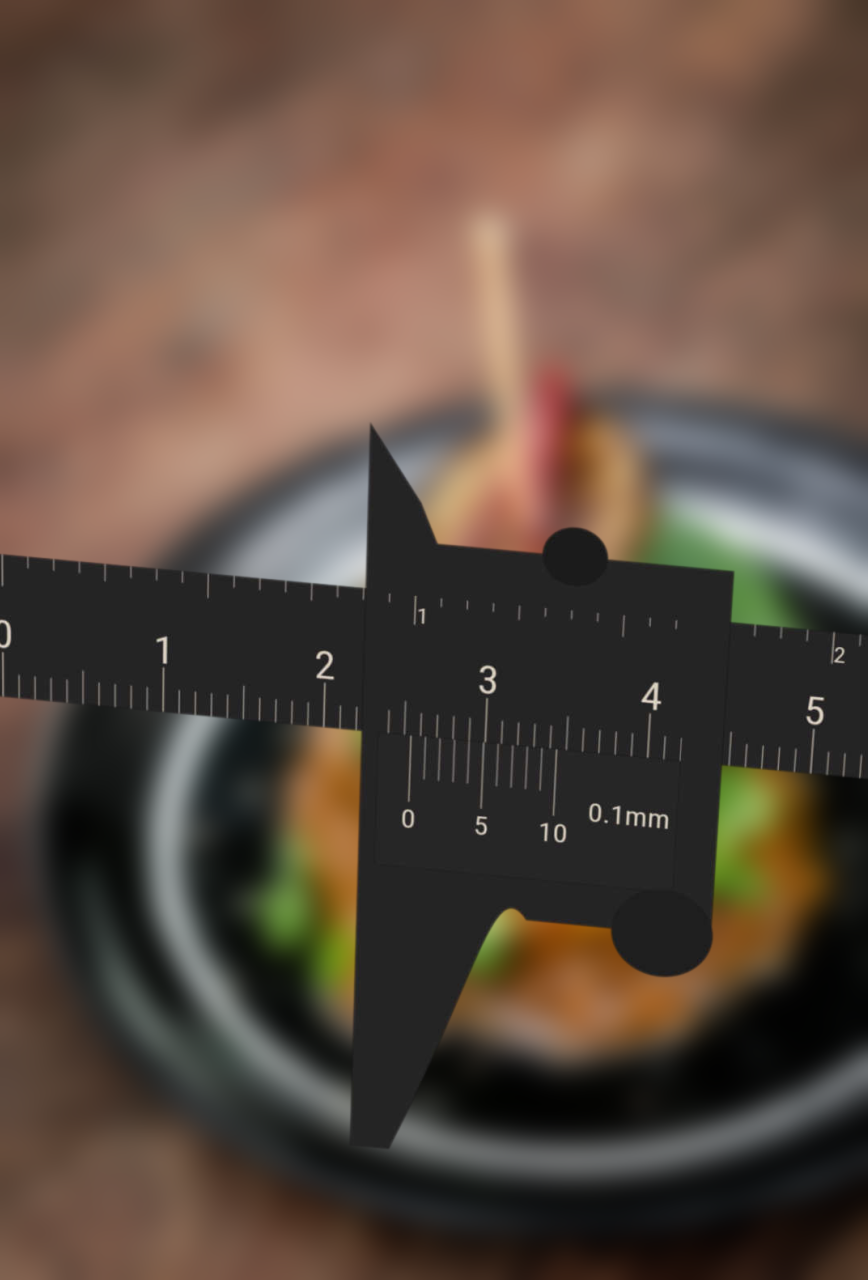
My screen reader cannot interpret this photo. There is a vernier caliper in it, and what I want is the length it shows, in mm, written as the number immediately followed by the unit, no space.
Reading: 25.4mm
